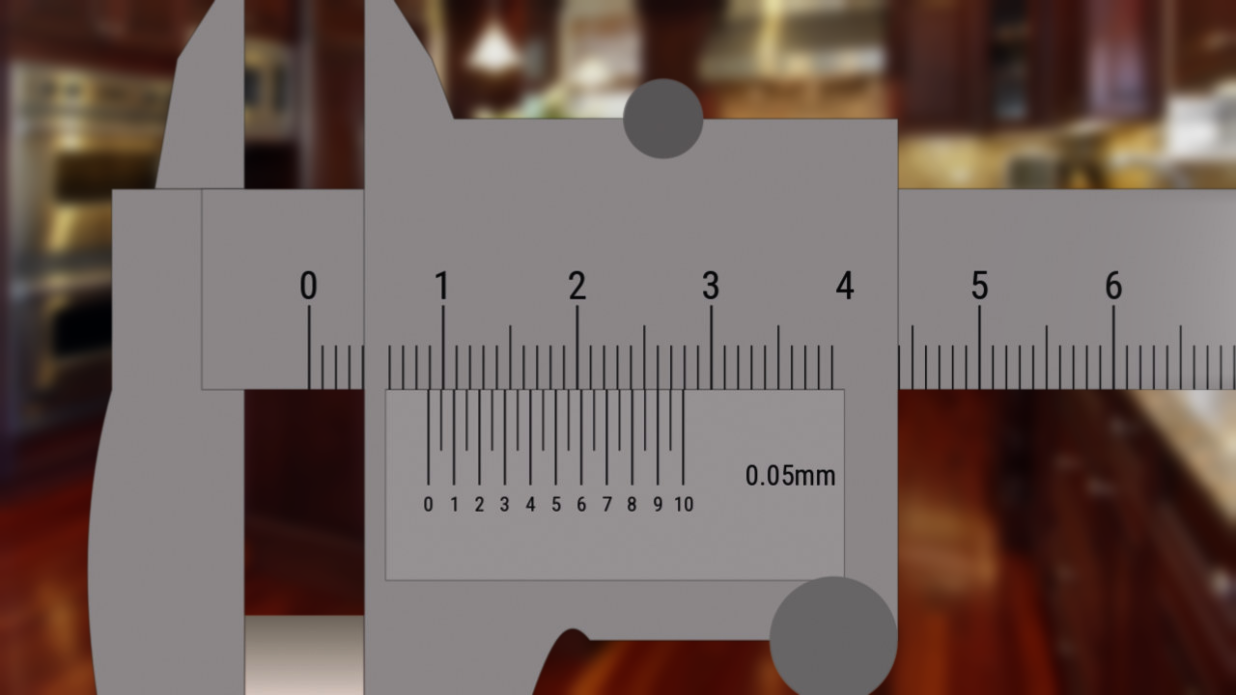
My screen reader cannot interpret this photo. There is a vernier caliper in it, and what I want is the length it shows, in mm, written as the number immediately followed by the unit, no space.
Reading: 8.9mm
